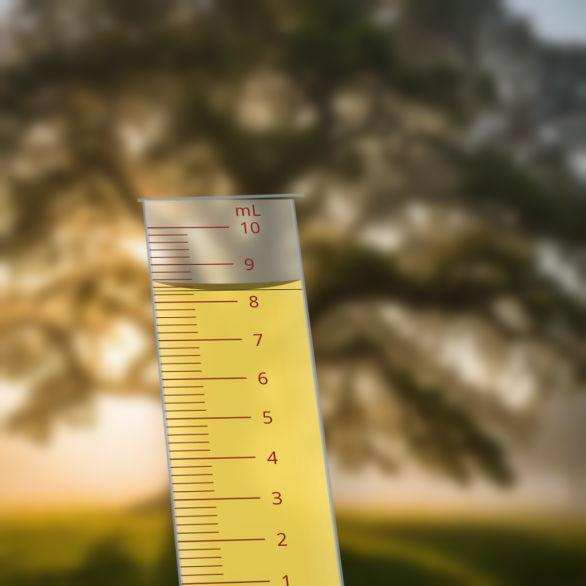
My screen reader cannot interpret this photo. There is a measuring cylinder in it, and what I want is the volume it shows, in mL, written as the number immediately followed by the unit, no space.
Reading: 8.3mL
